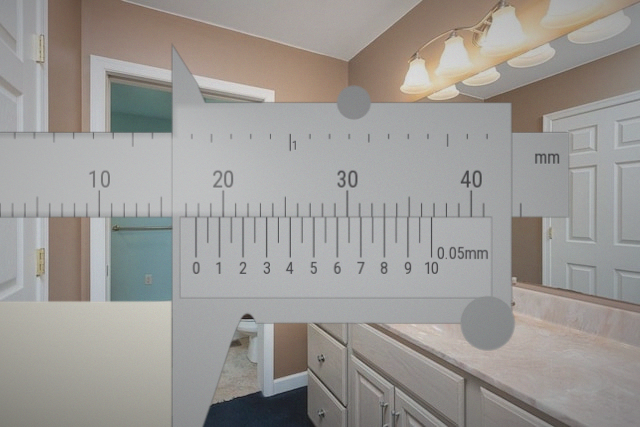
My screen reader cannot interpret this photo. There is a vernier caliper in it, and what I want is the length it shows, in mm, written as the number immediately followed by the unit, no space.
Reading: 17.8mm
